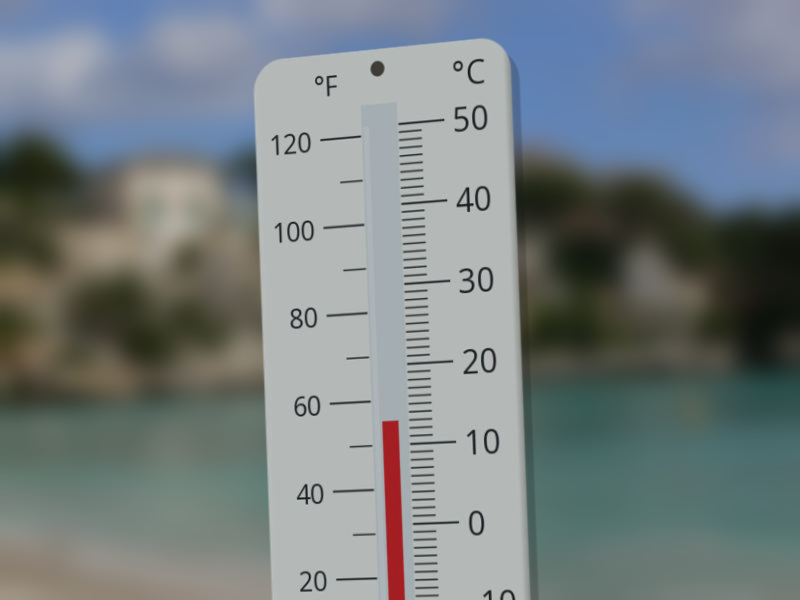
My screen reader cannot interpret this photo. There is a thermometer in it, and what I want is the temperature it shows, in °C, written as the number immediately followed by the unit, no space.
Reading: 13°C
